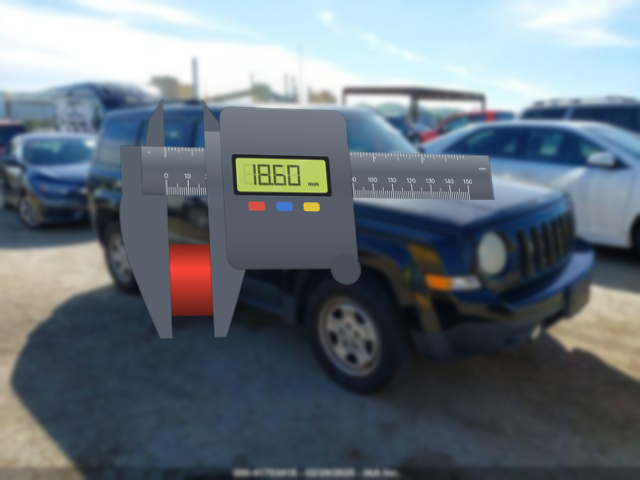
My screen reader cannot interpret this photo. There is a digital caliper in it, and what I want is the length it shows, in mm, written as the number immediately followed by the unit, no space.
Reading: 18.60mm
